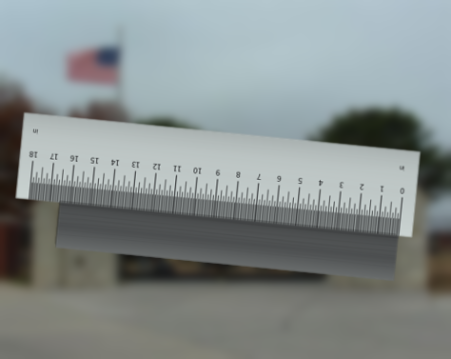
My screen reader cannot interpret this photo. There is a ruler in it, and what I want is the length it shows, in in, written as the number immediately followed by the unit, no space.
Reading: 16.5in
